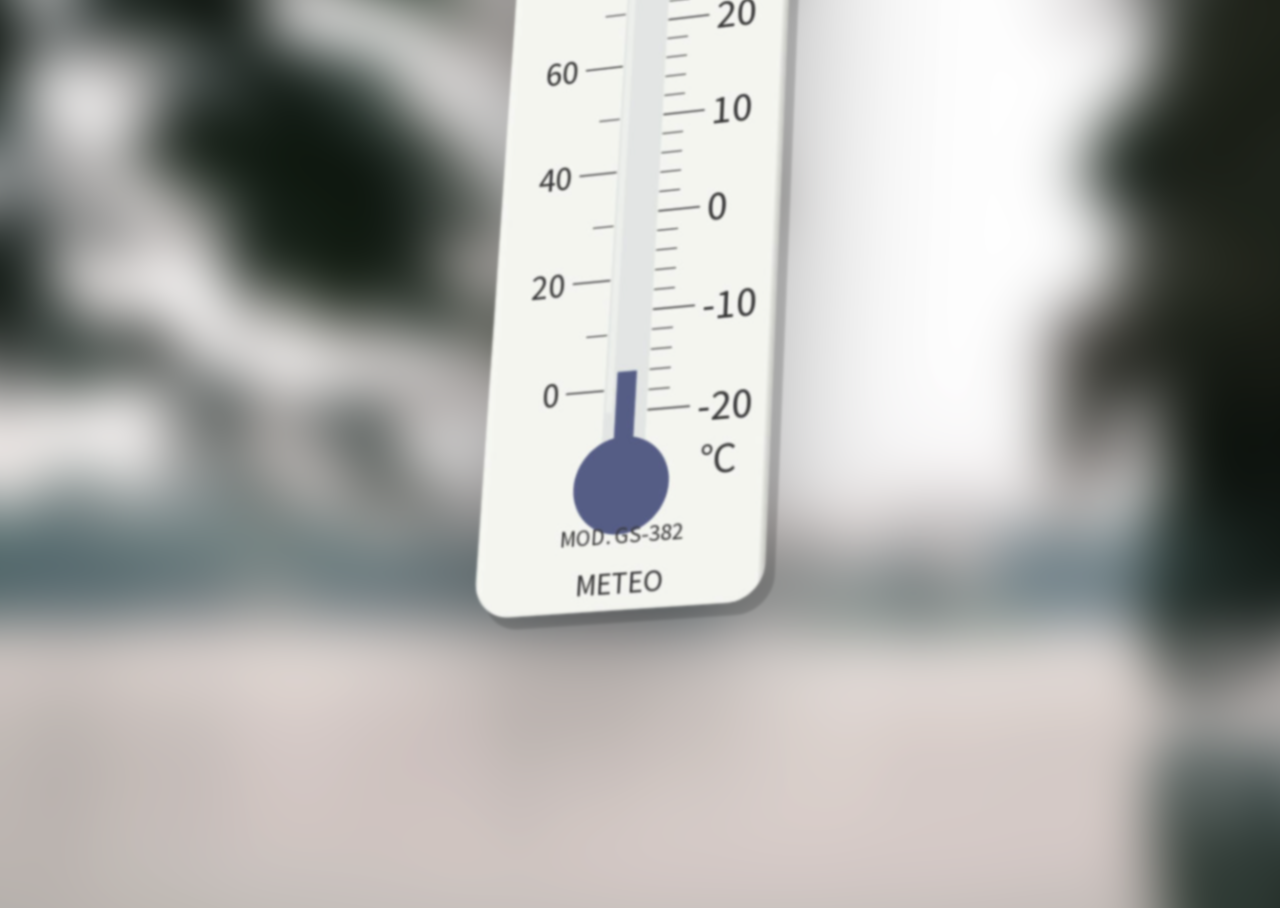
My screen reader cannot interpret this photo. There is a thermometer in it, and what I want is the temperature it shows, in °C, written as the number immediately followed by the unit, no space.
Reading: -16°C
